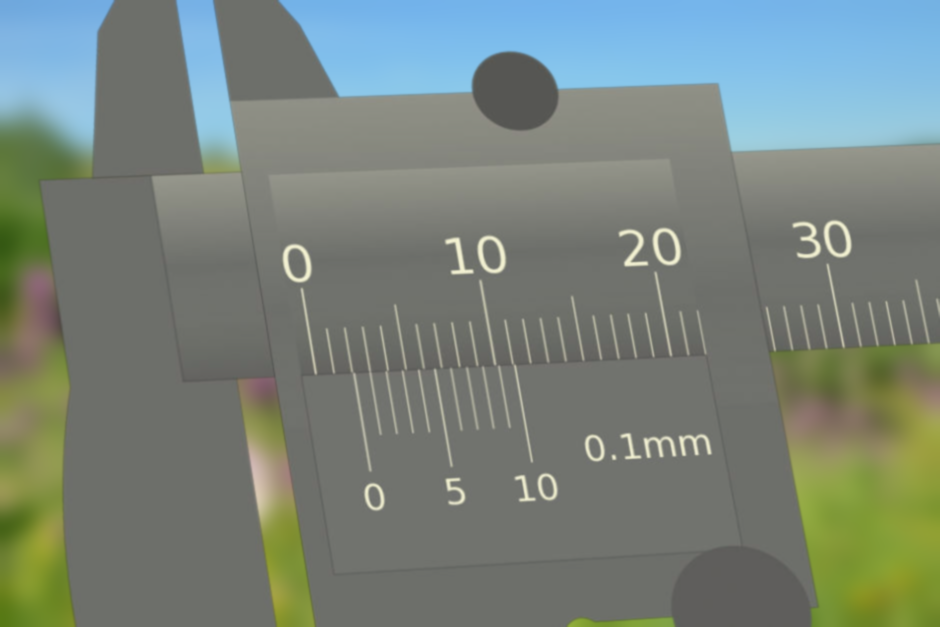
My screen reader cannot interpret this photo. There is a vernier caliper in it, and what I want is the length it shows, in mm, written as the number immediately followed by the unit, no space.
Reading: 2.1mm
